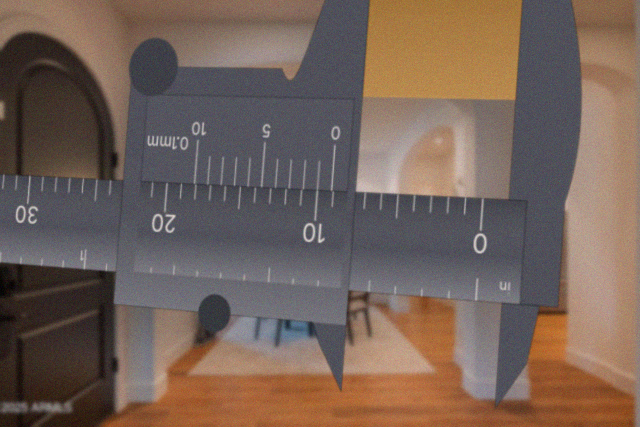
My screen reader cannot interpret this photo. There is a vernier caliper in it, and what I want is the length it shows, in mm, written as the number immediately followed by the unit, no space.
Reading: 9.1mm
